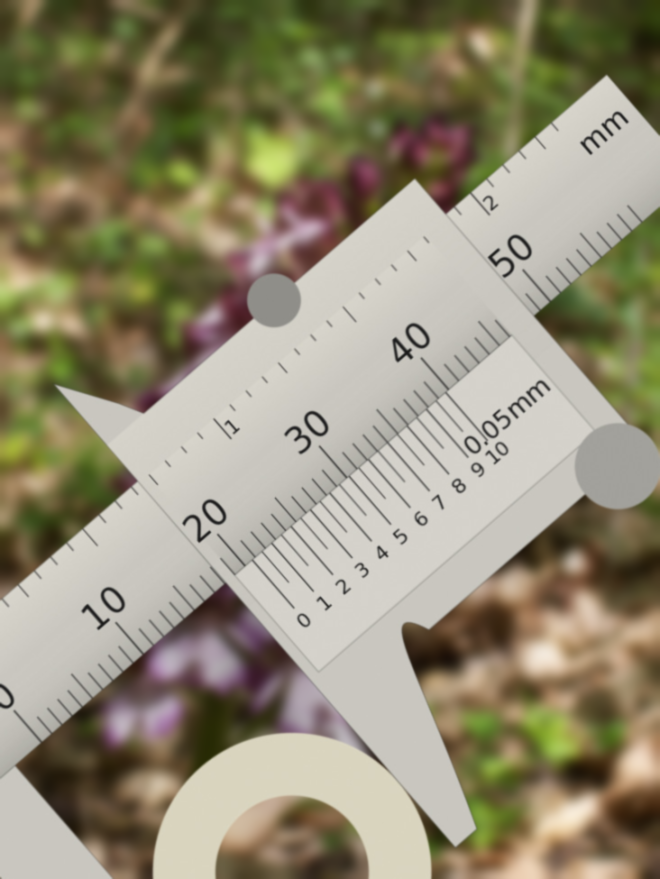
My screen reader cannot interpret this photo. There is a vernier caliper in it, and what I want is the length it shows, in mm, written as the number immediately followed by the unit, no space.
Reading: 20.7mm
